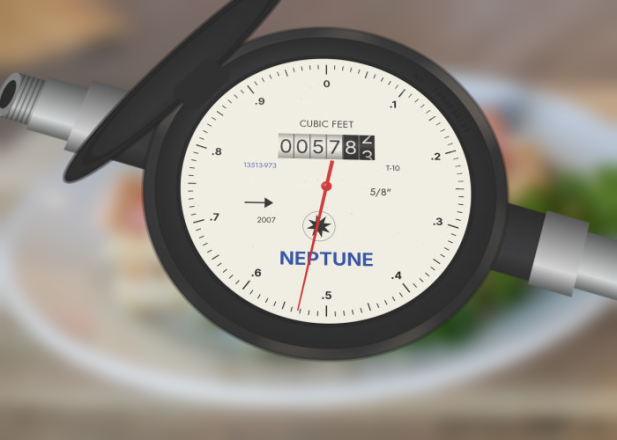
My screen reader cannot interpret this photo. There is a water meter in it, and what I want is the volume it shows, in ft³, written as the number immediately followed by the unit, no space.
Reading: 5782.53ft³
